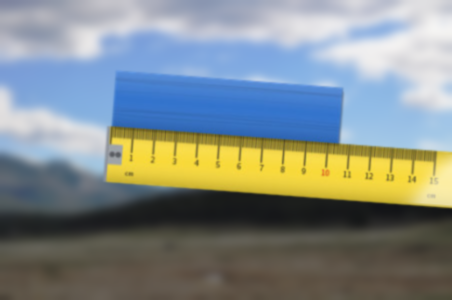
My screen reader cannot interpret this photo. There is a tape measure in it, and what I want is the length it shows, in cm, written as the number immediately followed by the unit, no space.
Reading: 10.5cm
